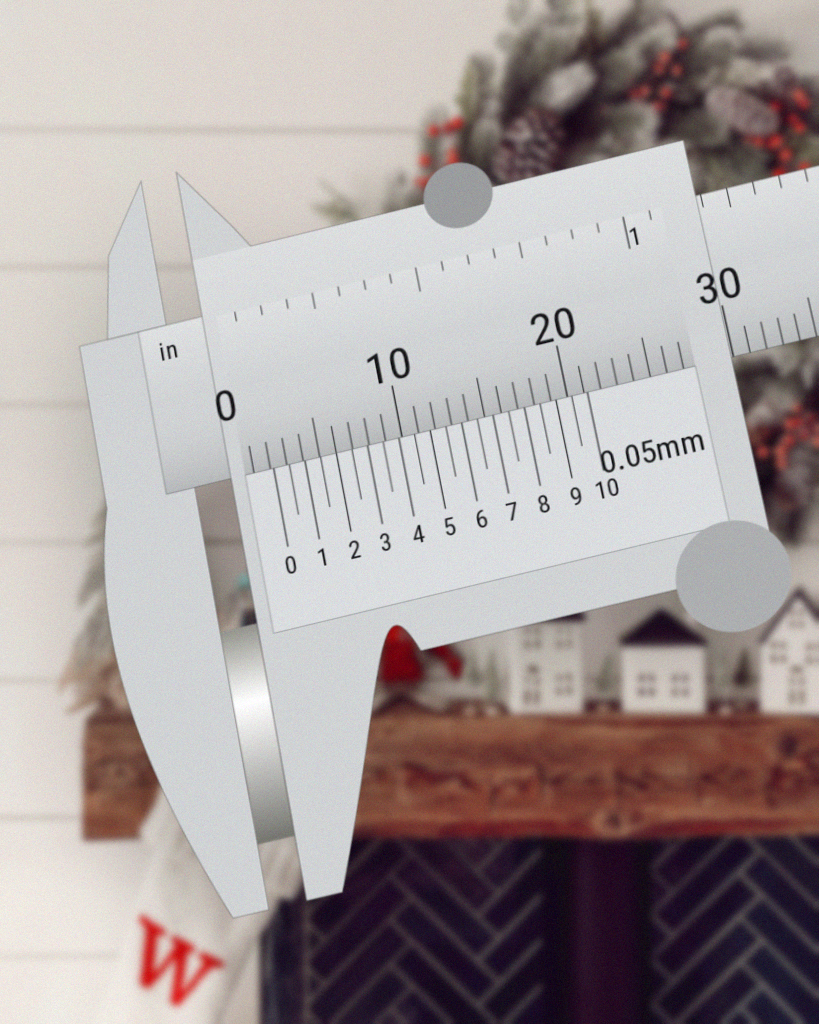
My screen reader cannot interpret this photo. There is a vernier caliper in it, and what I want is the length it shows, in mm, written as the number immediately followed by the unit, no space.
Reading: 2.2mm
